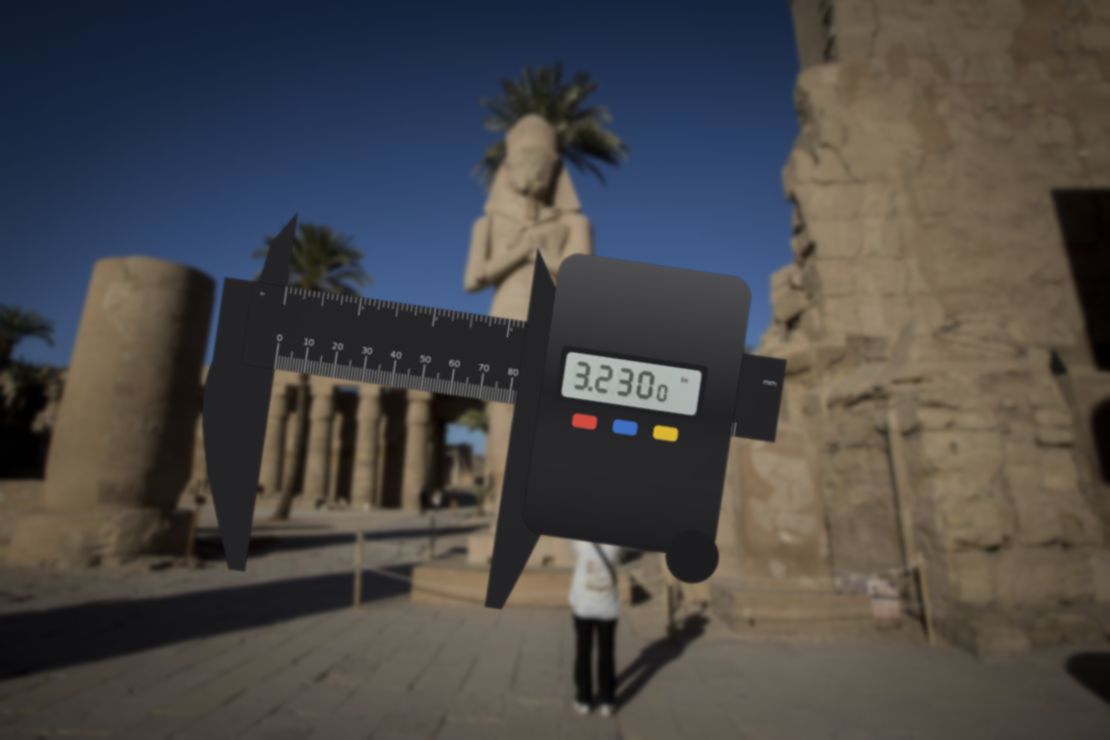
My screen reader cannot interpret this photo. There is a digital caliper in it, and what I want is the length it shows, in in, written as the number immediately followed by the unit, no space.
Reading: 3.2300in
